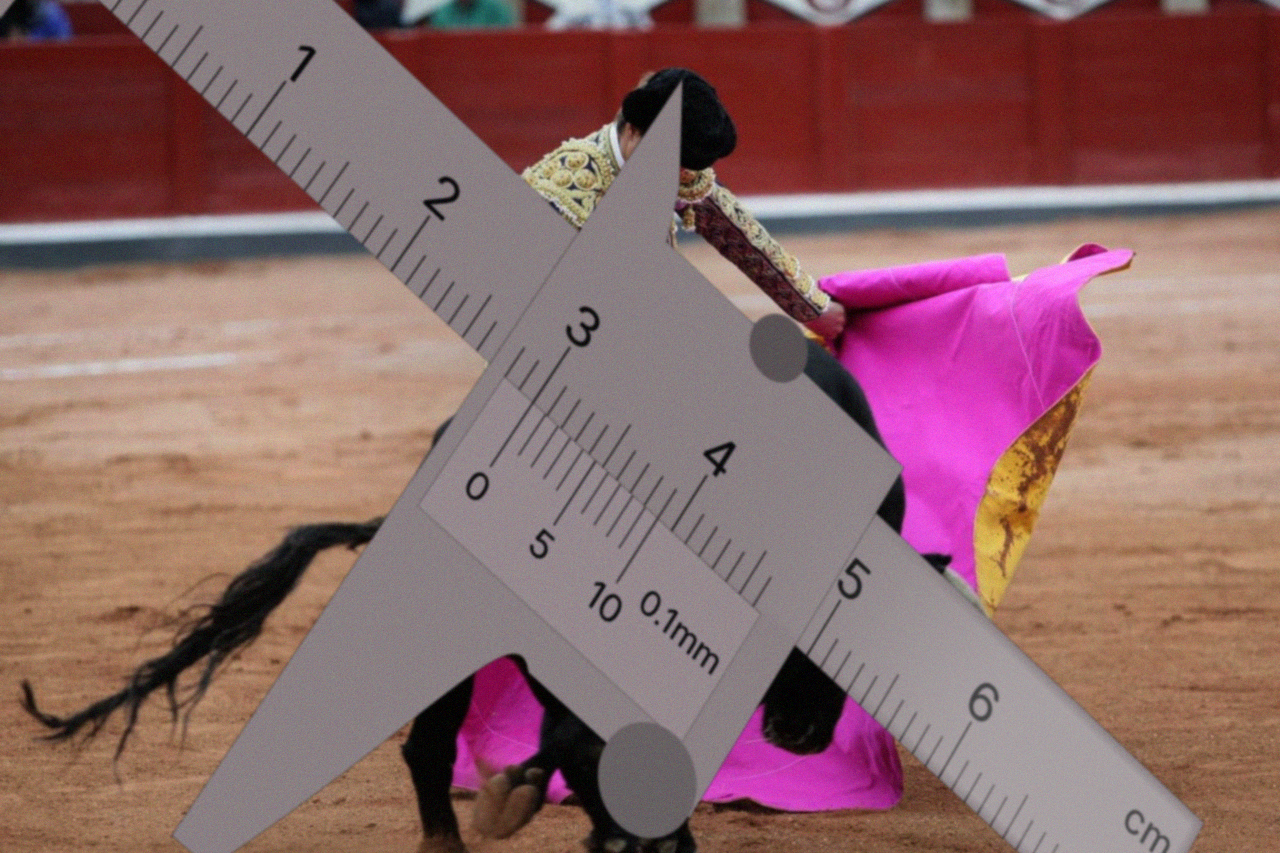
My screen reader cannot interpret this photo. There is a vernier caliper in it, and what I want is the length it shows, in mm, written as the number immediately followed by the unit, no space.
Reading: 30.0mm
